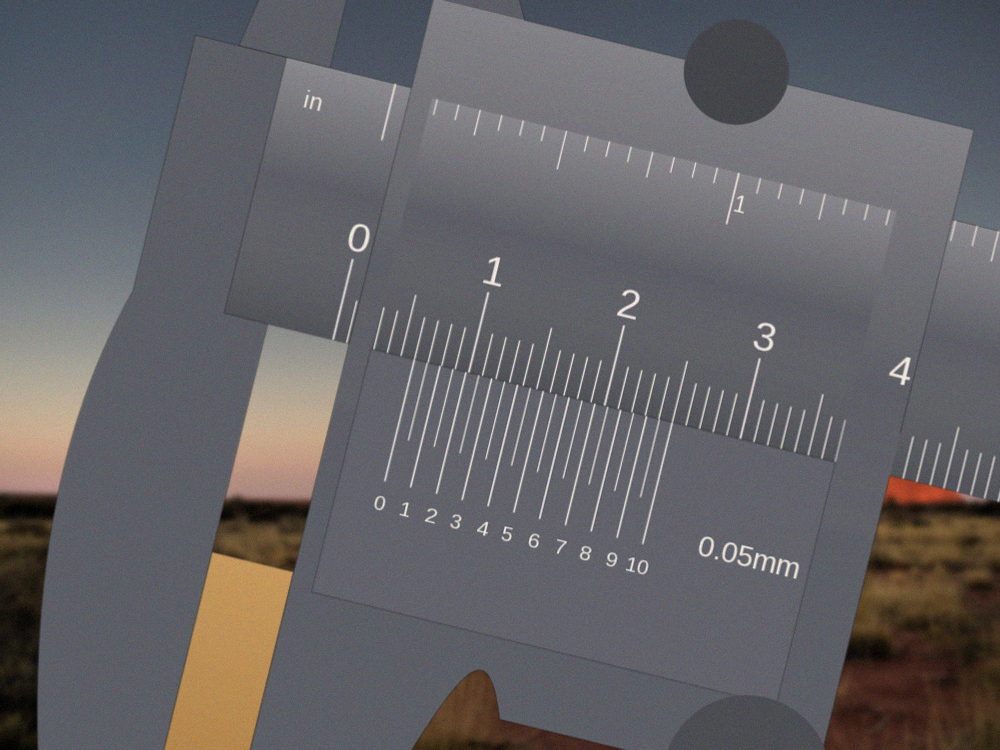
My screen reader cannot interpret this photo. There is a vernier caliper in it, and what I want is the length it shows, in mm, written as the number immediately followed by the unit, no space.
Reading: 6.0mm
